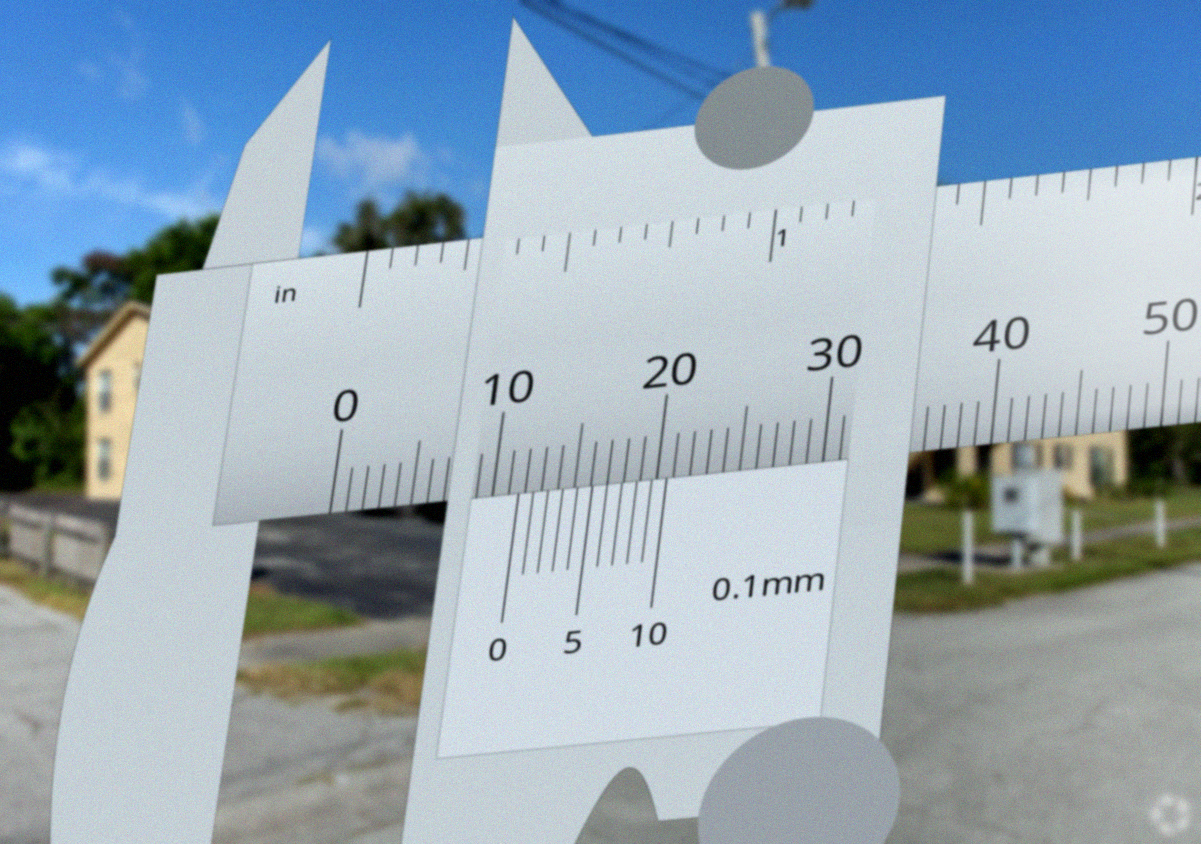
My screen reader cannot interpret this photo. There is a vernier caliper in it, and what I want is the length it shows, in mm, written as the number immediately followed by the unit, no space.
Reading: 11.6mm
